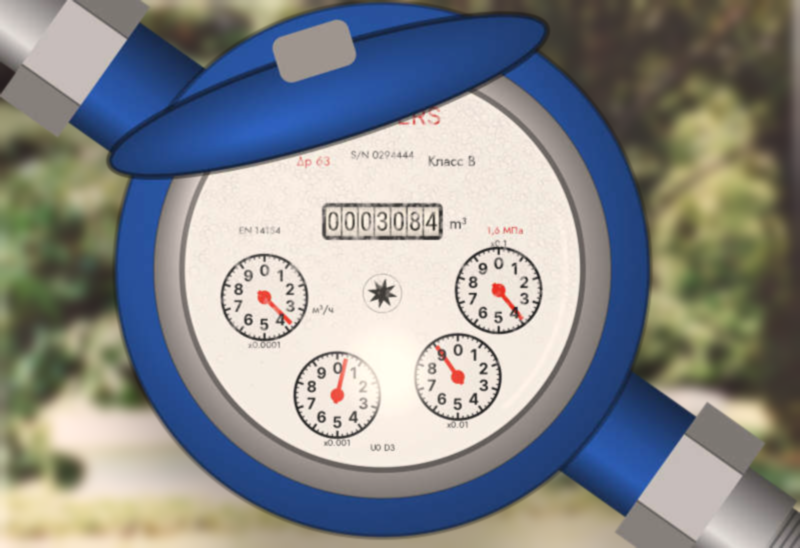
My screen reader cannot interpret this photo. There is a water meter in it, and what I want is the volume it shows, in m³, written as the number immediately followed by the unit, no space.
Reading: 3084.3903m³
